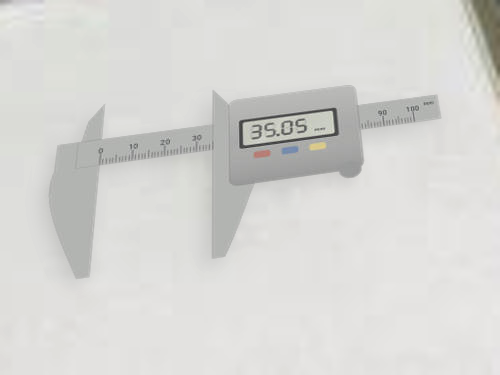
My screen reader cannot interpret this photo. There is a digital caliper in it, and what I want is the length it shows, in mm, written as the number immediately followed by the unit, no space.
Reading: 35.05mm
